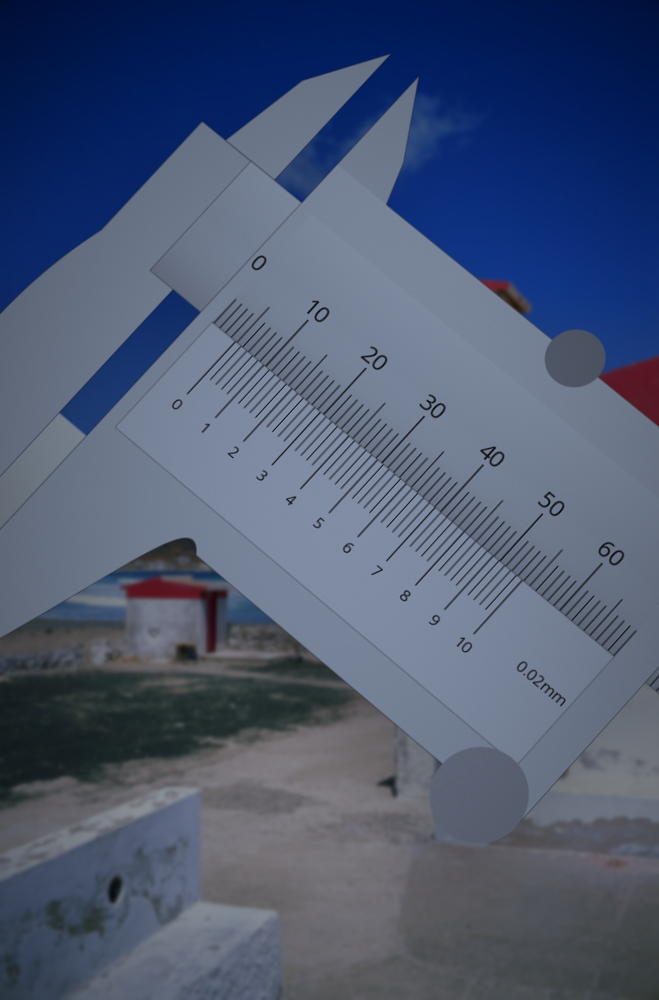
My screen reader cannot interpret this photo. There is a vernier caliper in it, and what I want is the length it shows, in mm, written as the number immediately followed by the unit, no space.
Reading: 4.8mm
